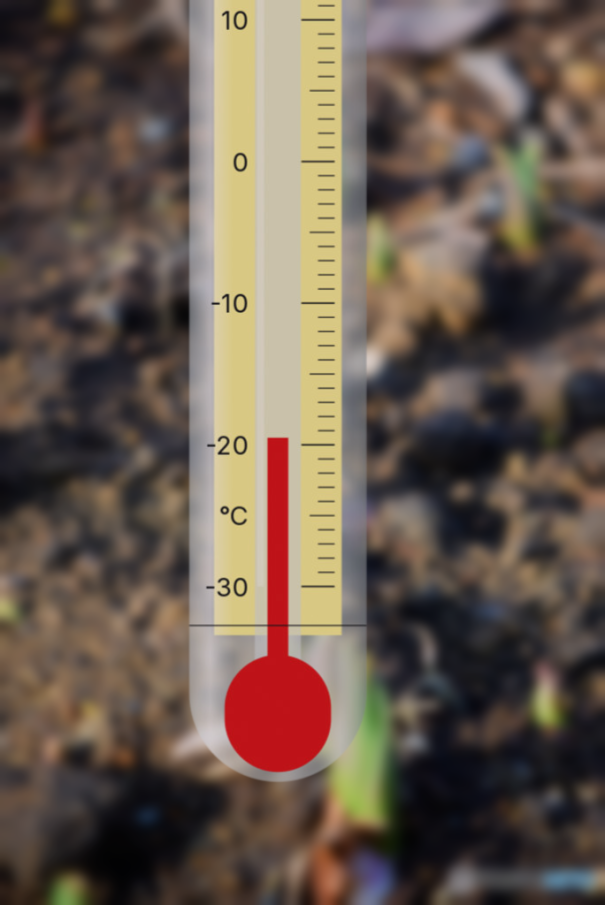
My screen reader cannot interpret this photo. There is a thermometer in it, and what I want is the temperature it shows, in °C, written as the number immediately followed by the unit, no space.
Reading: -19.5°C
